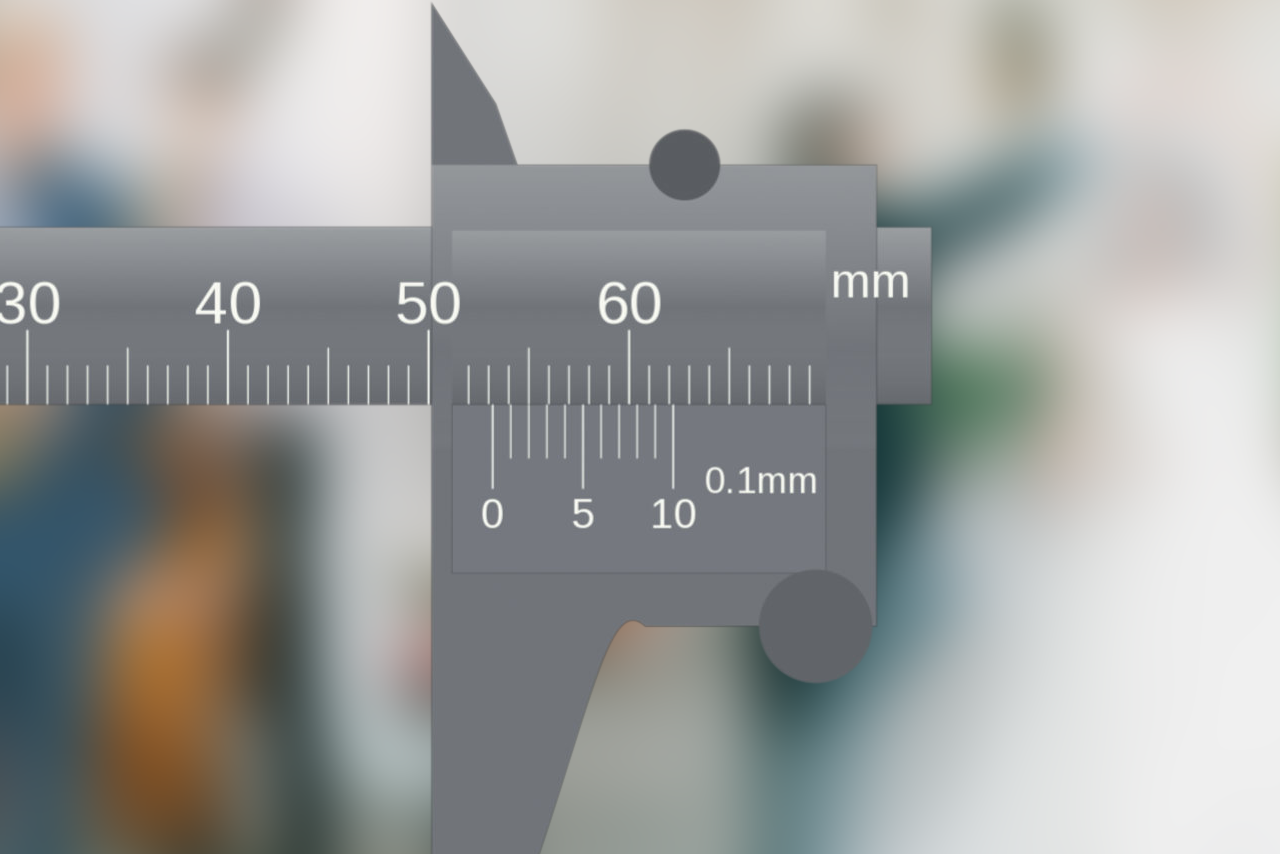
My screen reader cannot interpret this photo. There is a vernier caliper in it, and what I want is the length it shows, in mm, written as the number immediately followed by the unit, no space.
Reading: 53.2mm
